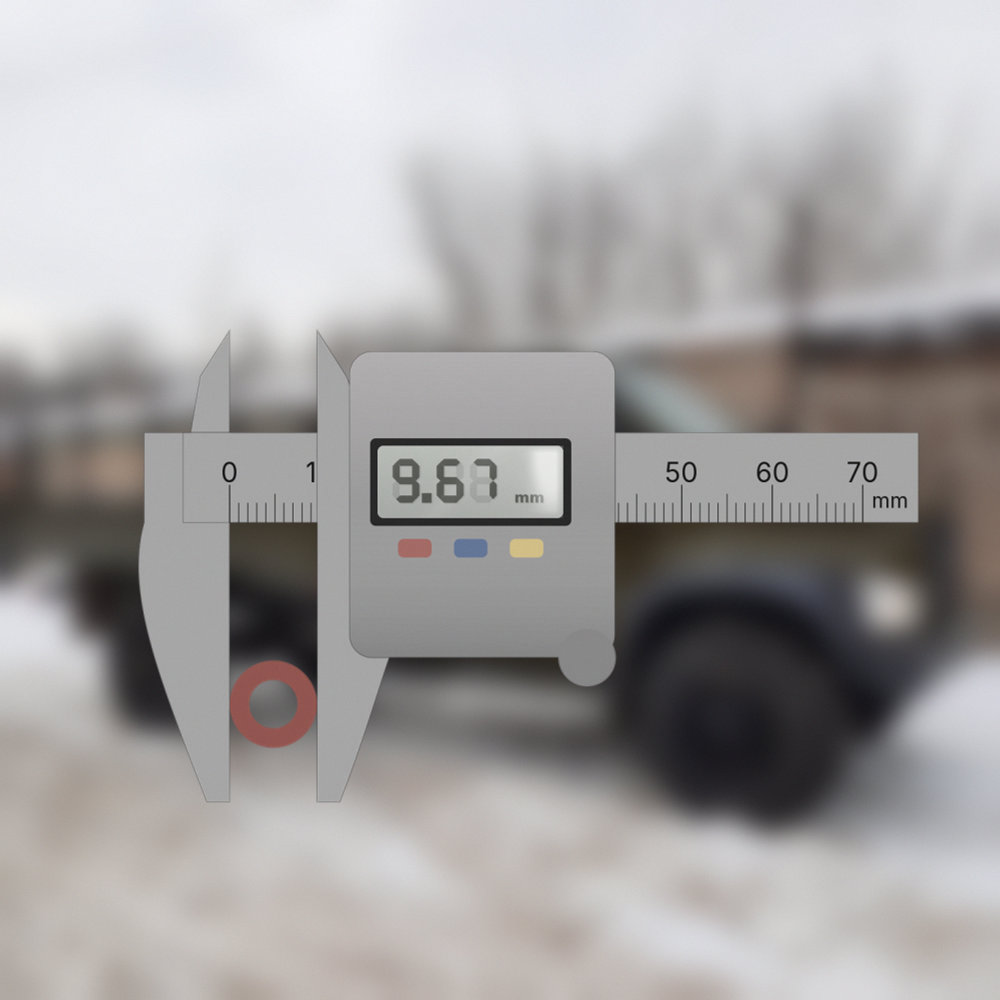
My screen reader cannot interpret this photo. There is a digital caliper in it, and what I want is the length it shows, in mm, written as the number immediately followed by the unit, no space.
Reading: 9.67mm
